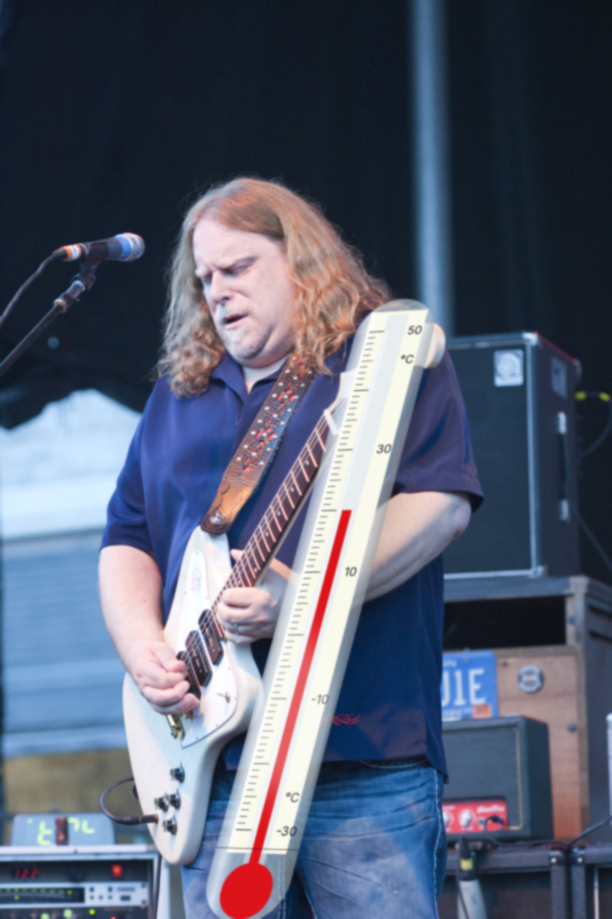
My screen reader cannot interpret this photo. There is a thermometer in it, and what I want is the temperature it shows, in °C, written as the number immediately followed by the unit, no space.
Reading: 20°C
